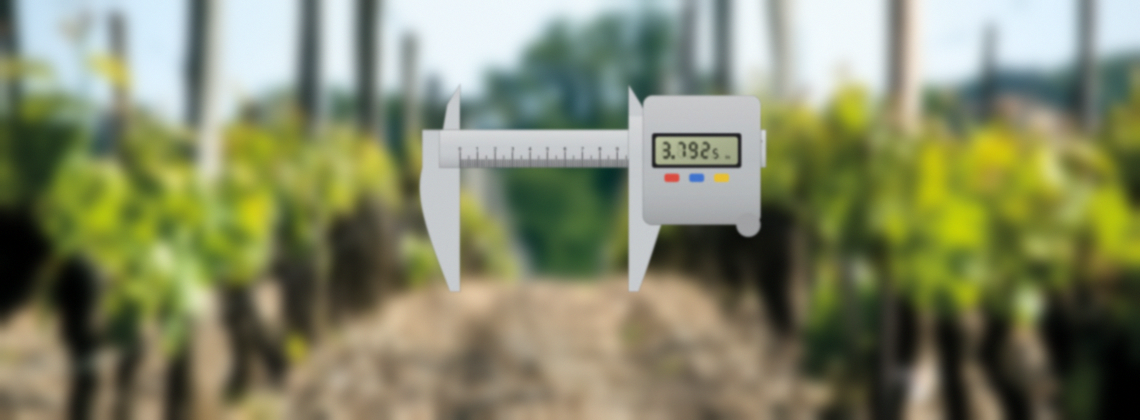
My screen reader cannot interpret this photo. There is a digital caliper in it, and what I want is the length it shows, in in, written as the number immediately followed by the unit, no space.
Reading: 3.7925in
